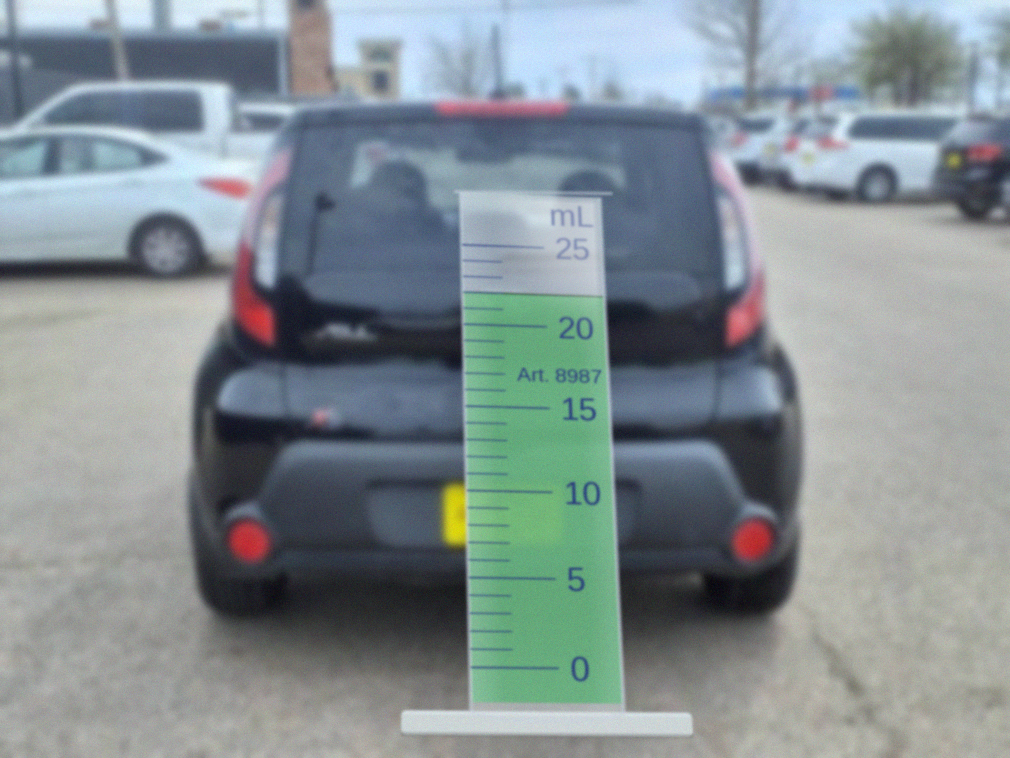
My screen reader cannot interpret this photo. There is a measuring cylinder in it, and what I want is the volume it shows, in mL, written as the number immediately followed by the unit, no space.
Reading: 22mL
